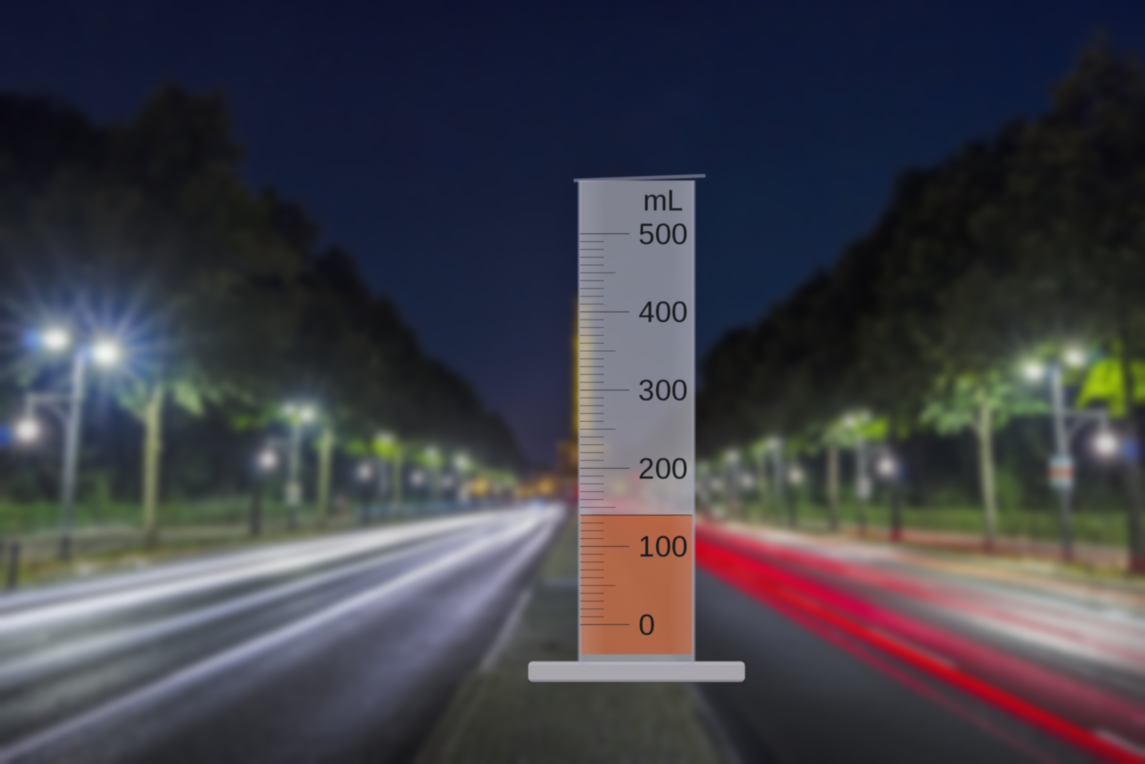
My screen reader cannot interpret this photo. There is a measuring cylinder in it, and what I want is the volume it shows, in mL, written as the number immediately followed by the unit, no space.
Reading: 140mL
